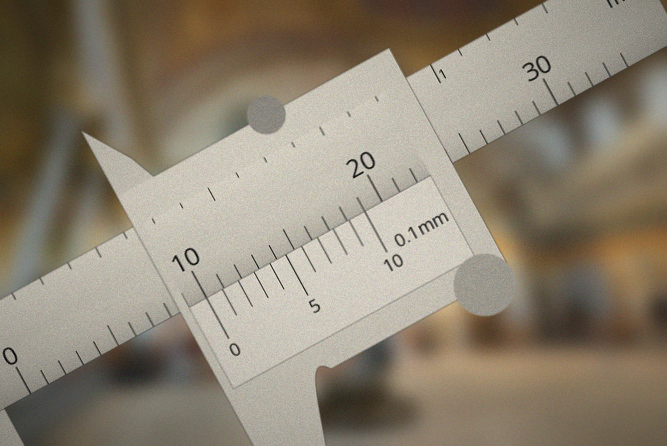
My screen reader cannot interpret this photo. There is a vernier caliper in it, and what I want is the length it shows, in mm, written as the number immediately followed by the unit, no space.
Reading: 10.0mm
